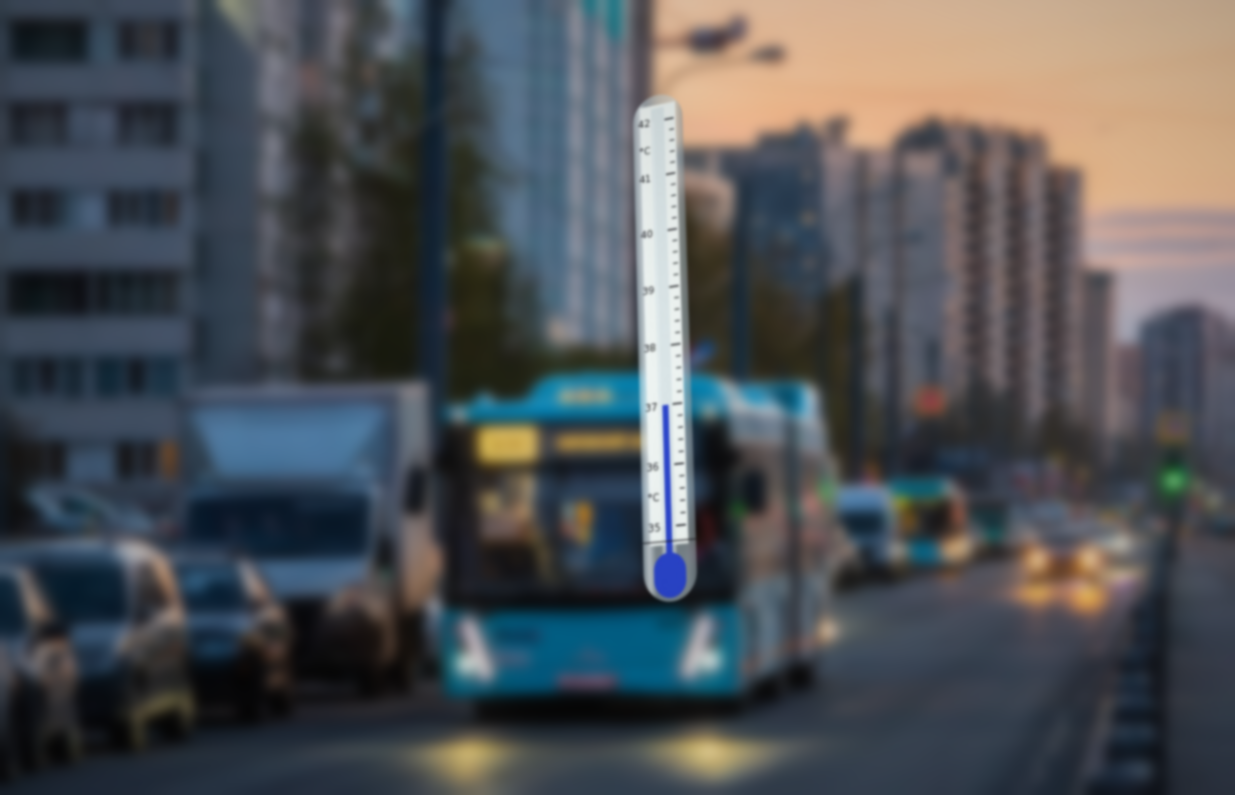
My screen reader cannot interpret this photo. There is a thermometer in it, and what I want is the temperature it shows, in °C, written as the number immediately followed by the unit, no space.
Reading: 37°C
